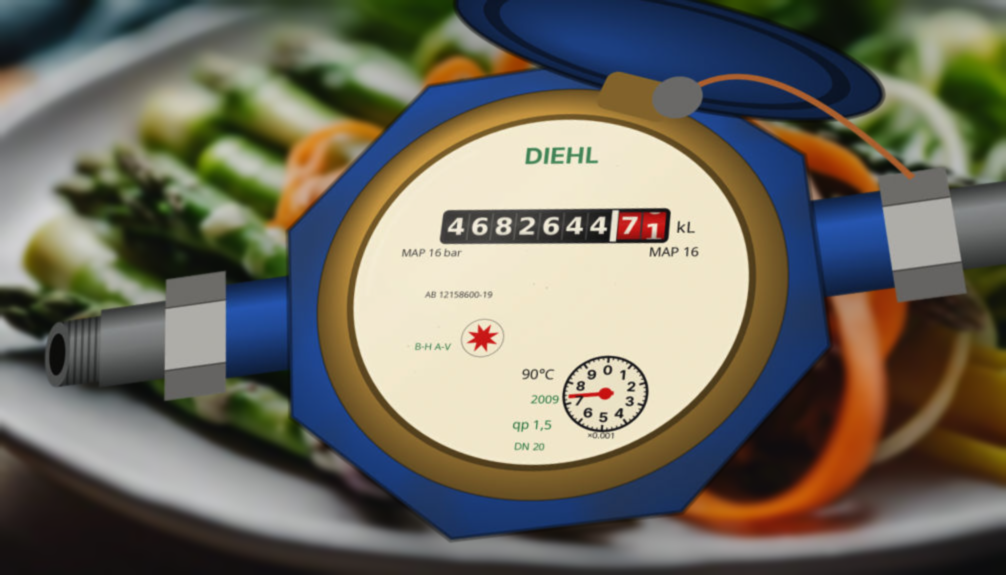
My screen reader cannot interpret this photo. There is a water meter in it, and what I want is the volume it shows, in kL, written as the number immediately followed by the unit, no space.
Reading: 4682644.707kL
